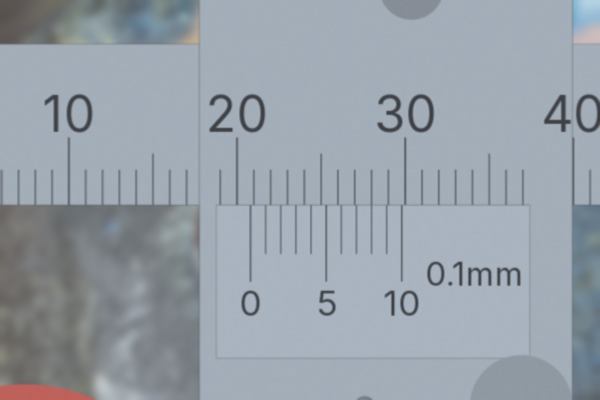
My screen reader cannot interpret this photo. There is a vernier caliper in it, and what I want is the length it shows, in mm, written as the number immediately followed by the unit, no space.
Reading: 20.8mm
